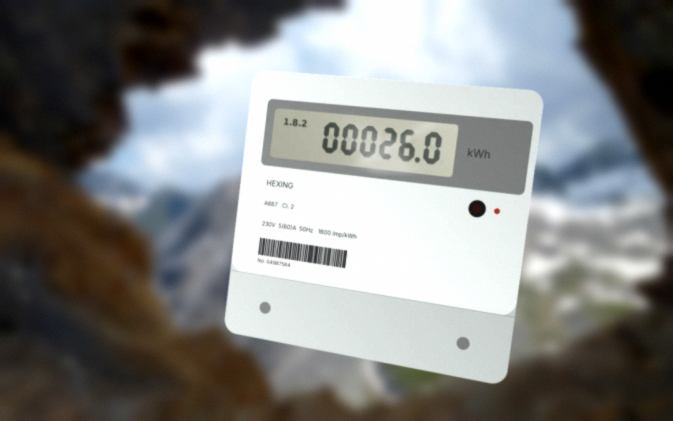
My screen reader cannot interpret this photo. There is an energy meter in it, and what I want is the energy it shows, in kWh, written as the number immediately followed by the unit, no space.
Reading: 26.0kWh
